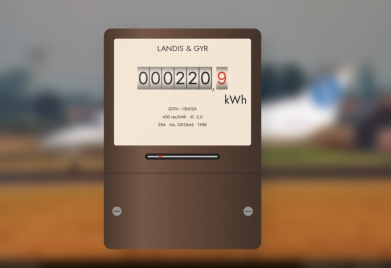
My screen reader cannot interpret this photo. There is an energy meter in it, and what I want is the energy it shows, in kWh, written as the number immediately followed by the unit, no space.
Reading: 220.9kWh
